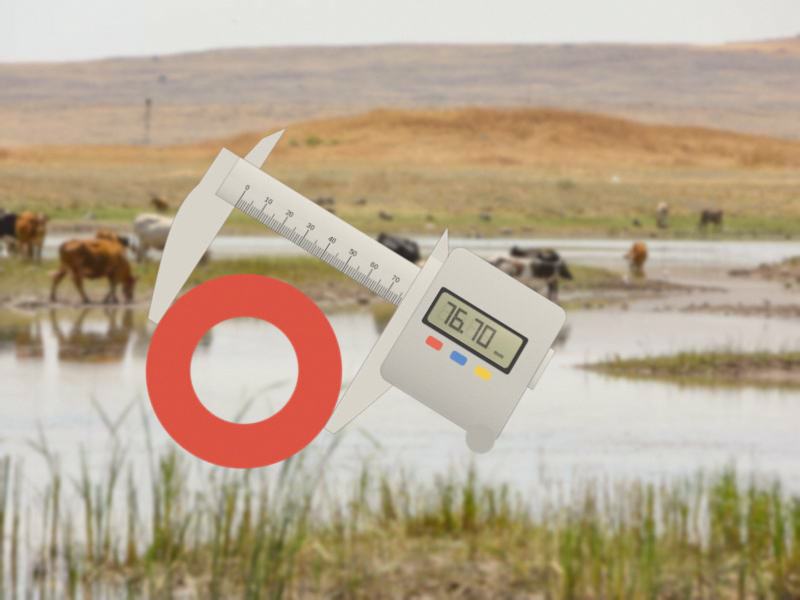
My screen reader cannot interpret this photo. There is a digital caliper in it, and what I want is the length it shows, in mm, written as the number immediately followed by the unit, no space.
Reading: 76.70mm
